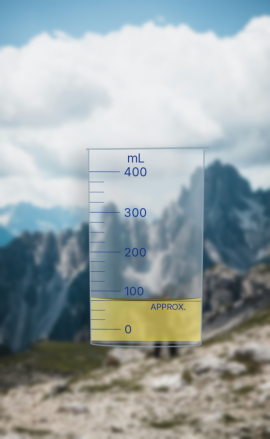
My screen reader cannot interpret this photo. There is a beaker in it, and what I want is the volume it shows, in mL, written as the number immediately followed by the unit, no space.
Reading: 75mL
